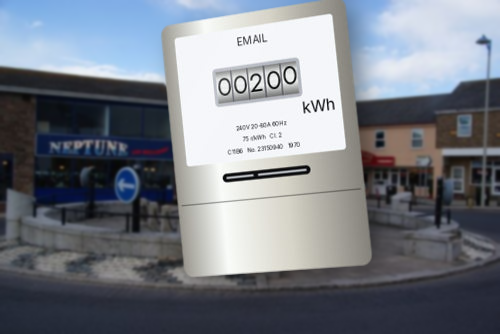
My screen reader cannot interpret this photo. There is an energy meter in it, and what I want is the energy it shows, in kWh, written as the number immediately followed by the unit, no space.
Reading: 200kWh
